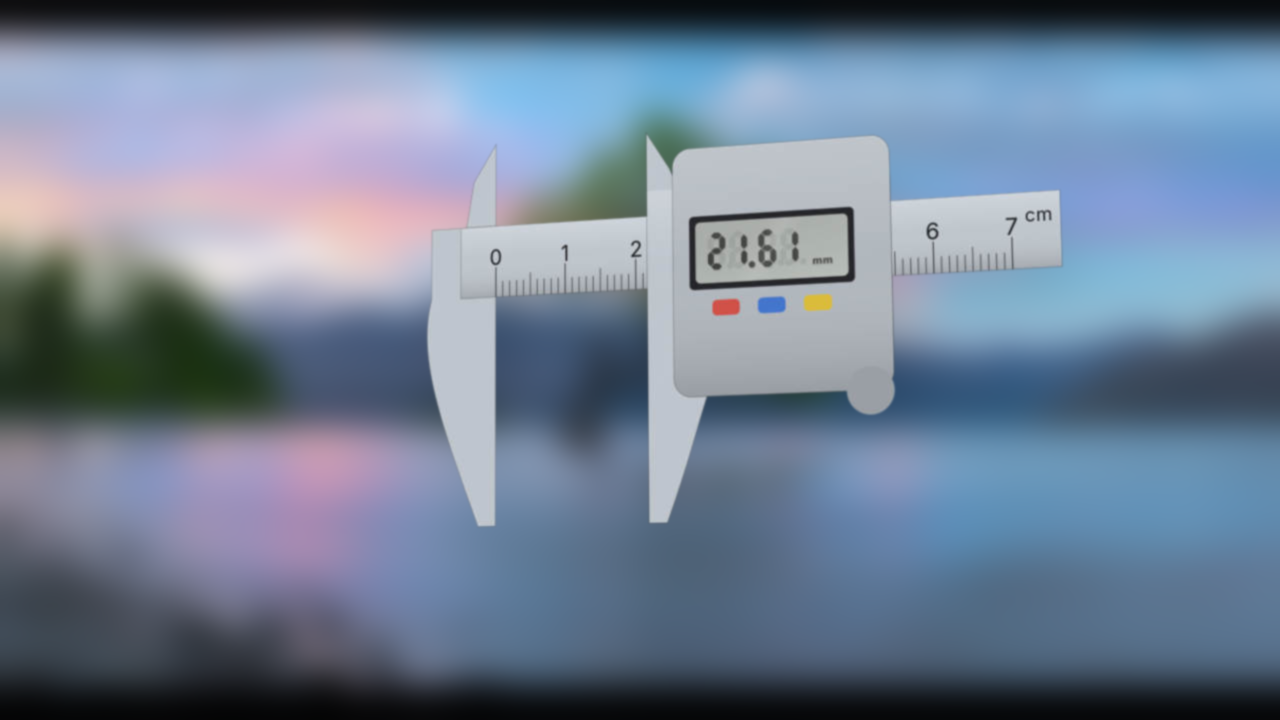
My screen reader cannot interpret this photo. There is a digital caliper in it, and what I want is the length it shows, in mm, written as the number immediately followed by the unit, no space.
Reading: 21.61mm
